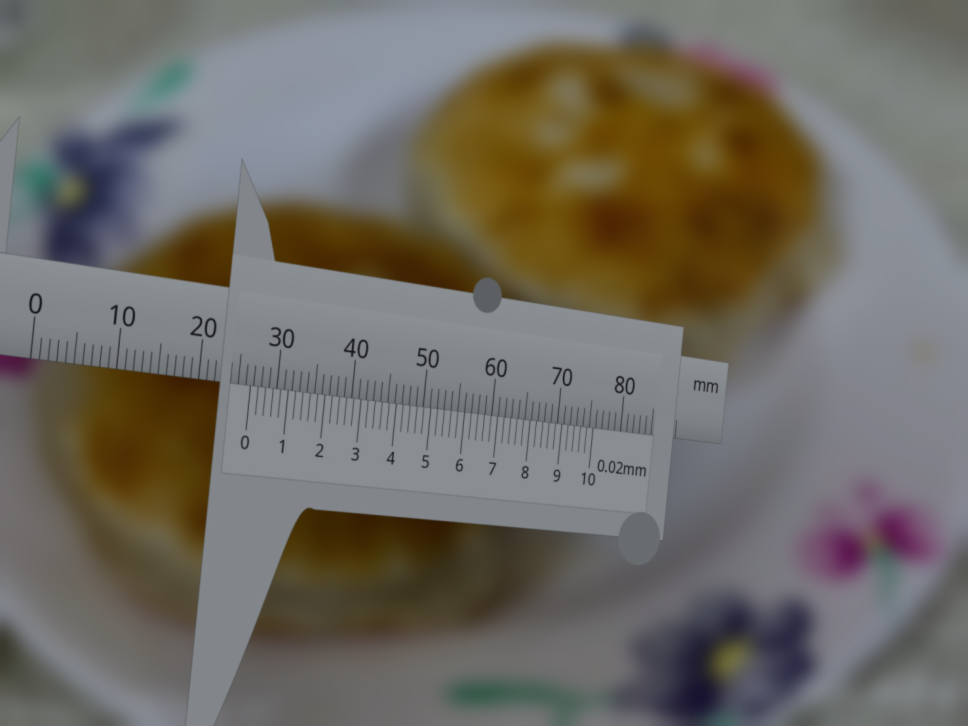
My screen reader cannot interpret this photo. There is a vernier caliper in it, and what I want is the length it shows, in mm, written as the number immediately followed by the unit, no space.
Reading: 26.6mm
